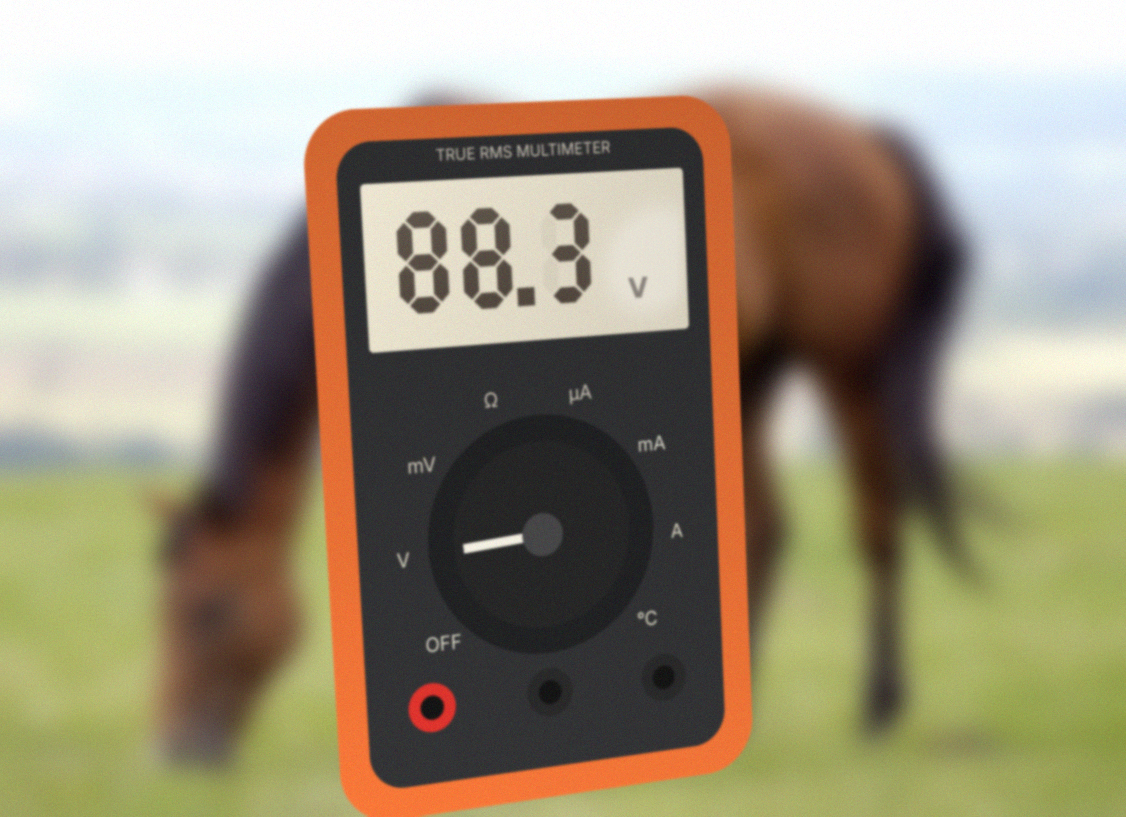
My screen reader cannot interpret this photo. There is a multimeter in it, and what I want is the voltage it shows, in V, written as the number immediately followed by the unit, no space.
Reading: 88.3V
